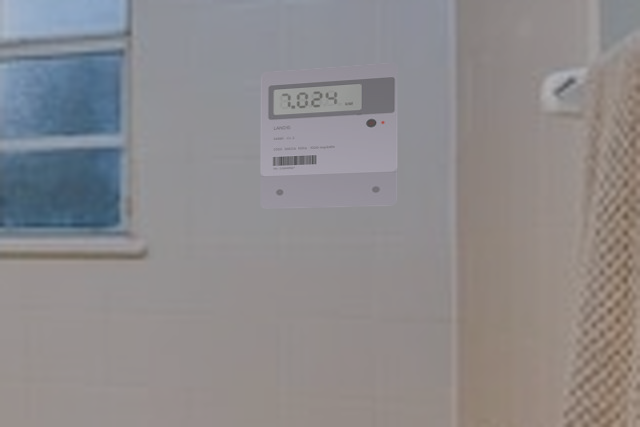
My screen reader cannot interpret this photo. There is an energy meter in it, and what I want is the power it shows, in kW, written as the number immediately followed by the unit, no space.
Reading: 7.024kW
